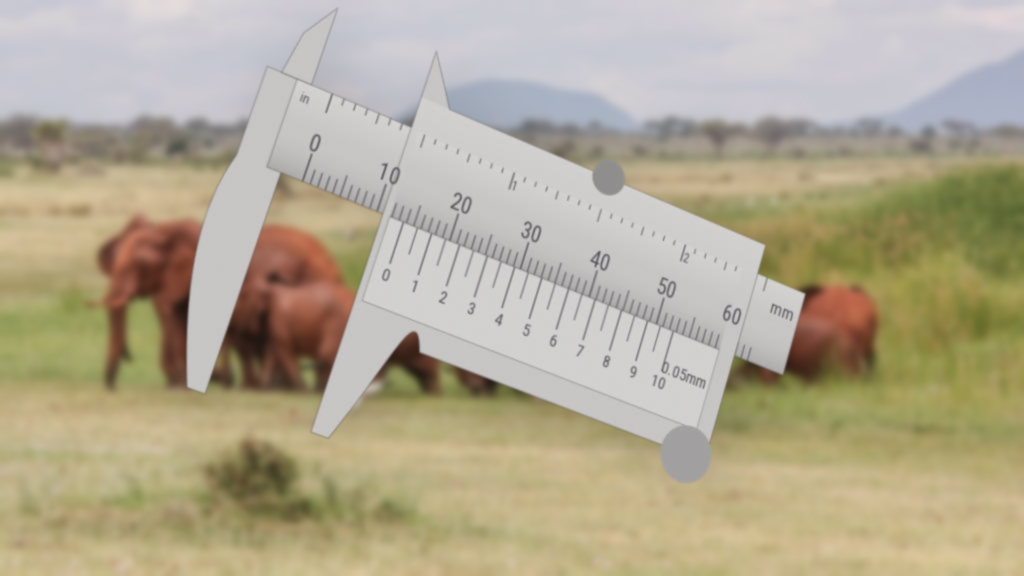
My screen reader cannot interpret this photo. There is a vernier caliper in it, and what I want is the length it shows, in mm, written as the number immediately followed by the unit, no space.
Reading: 13.6mm
